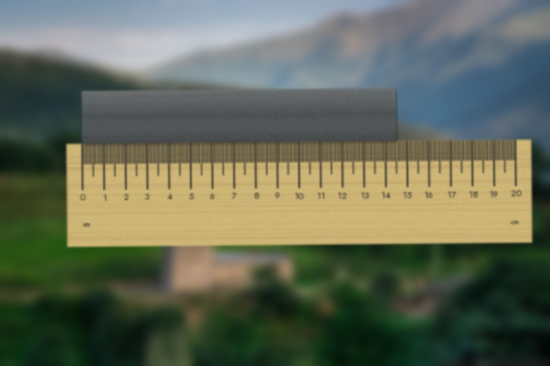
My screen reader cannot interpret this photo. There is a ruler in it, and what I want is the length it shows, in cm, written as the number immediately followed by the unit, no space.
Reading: 14.5cm
